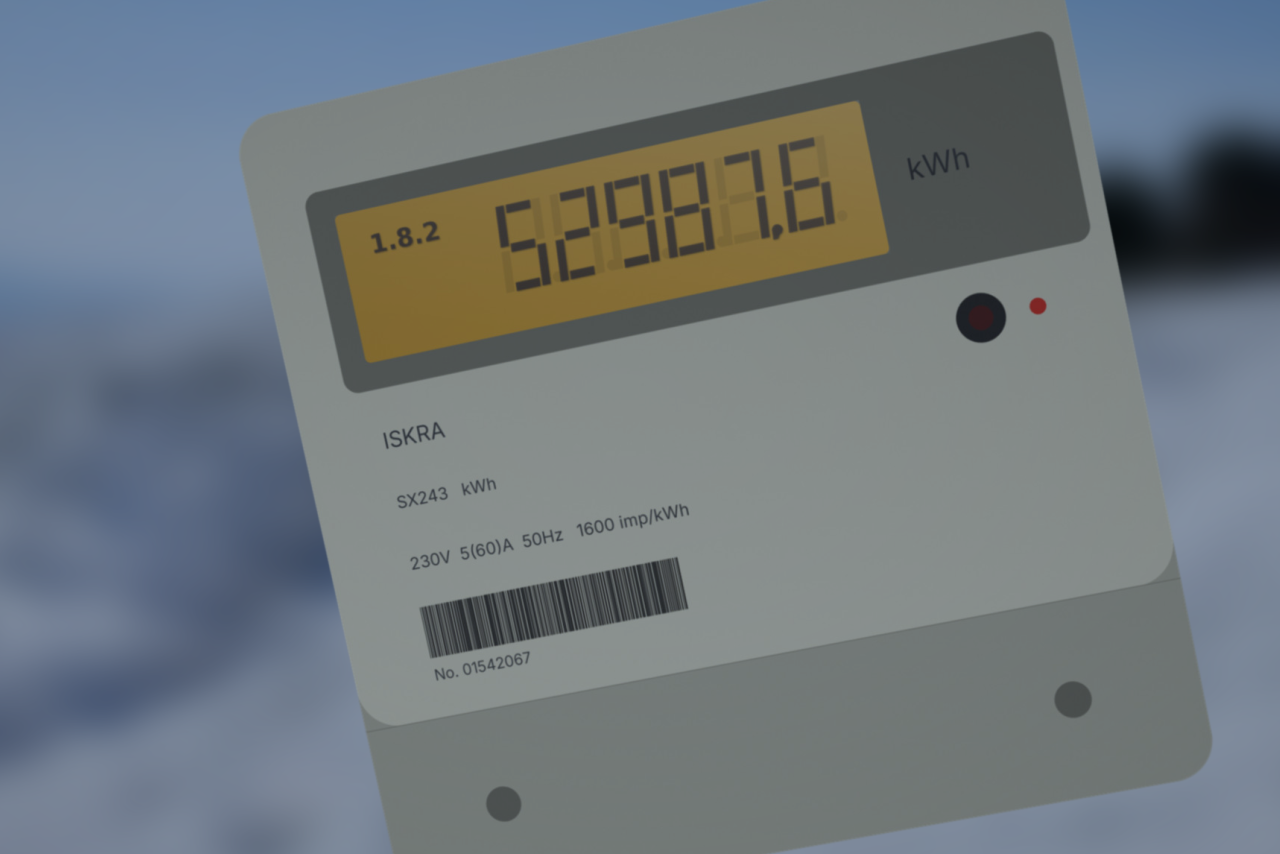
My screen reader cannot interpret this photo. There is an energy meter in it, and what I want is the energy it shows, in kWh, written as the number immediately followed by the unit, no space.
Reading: 52987.6kWh
